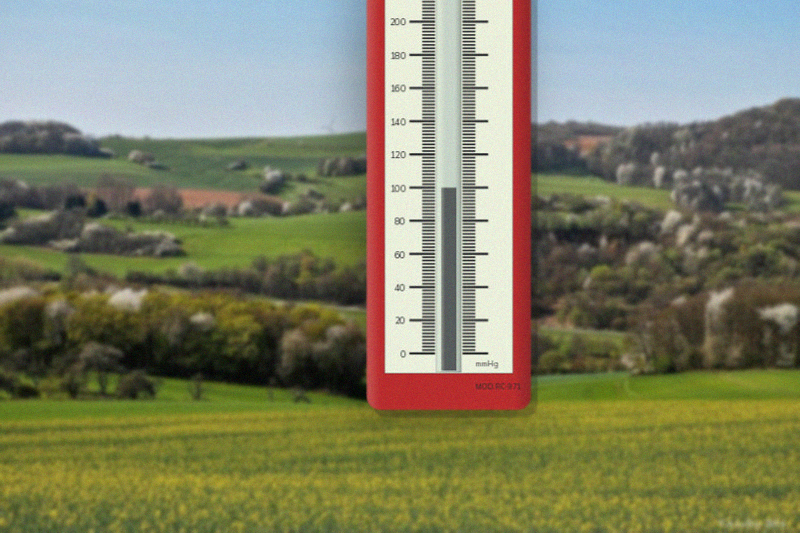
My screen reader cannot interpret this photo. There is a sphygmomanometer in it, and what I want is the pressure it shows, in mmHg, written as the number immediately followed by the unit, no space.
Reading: 100mmHg
